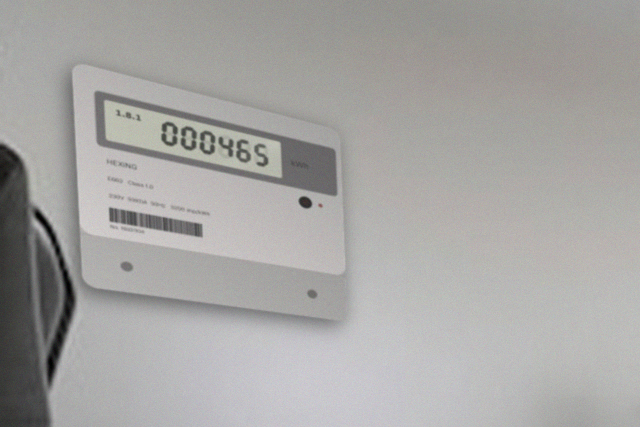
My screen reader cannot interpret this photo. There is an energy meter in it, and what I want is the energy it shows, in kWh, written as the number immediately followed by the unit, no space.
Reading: 465kWh
